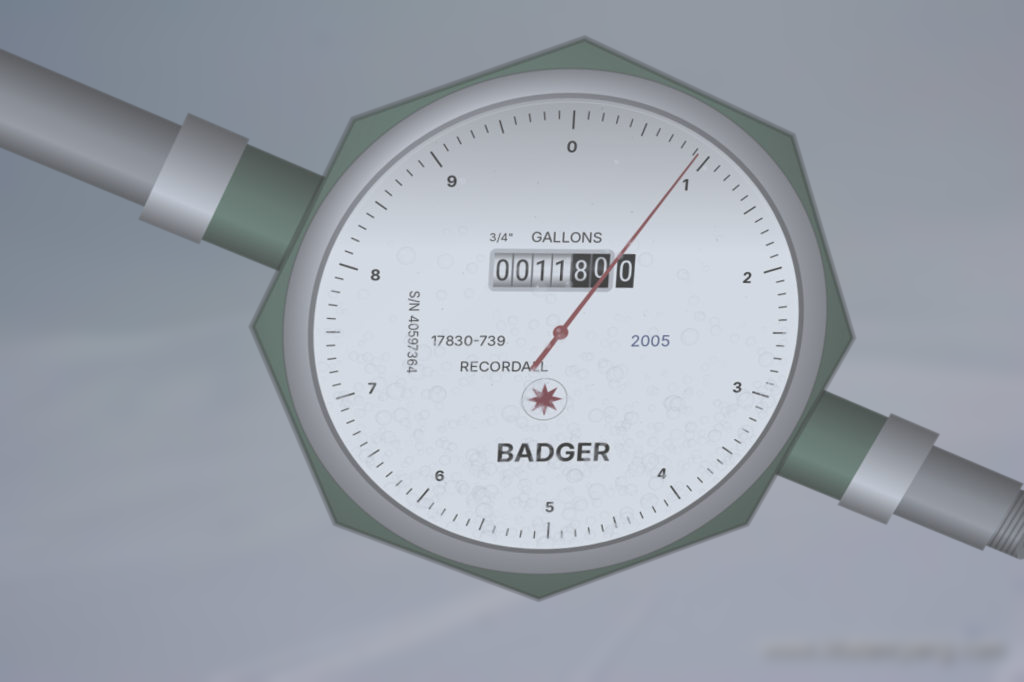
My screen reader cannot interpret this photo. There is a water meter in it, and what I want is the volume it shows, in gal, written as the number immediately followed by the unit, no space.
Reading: 11800.9gal
